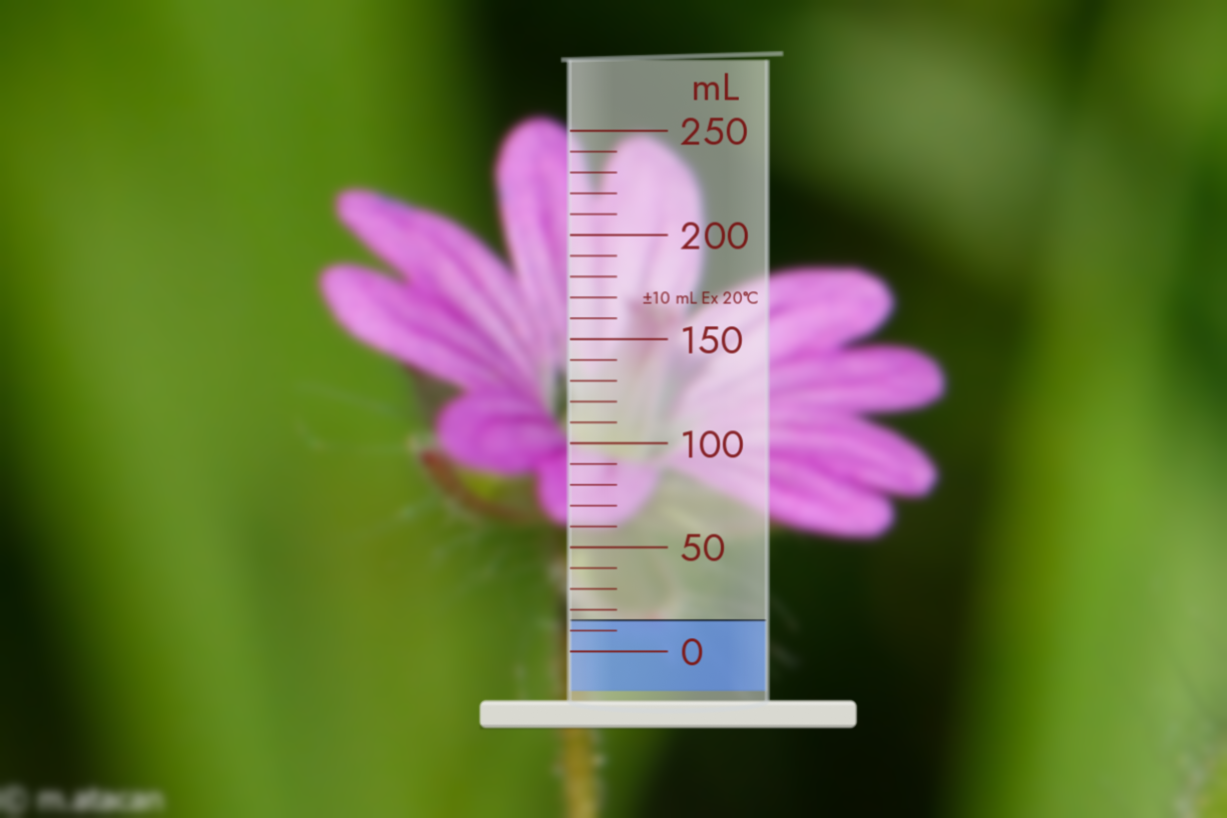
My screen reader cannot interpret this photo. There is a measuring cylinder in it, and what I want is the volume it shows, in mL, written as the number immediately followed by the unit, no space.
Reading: 15mL
